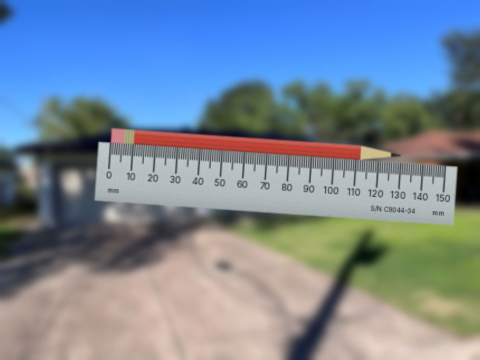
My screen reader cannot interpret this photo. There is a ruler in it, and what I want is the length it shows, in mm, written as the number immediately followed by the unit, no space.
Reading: 130mm
